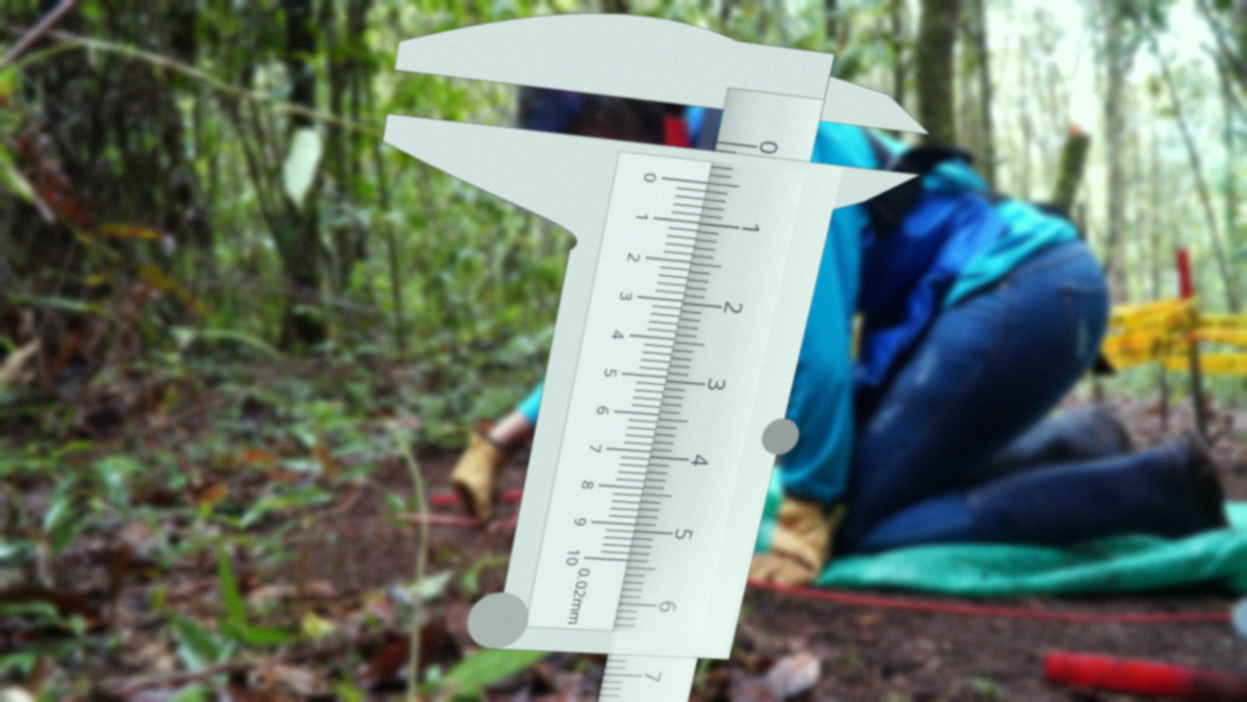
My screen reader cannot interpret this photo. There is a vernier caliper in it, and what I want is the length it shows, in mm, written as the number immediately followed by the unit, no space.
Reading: 5.0mm
